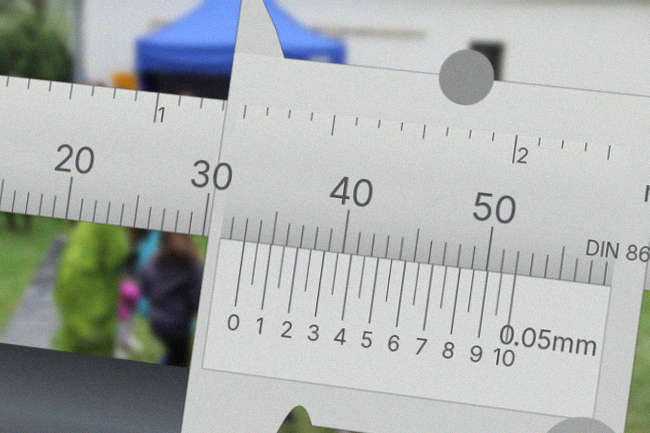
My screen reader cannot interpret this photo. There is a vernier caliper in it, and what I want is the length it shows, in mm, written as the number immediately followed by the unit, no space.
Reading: 33.0mm
